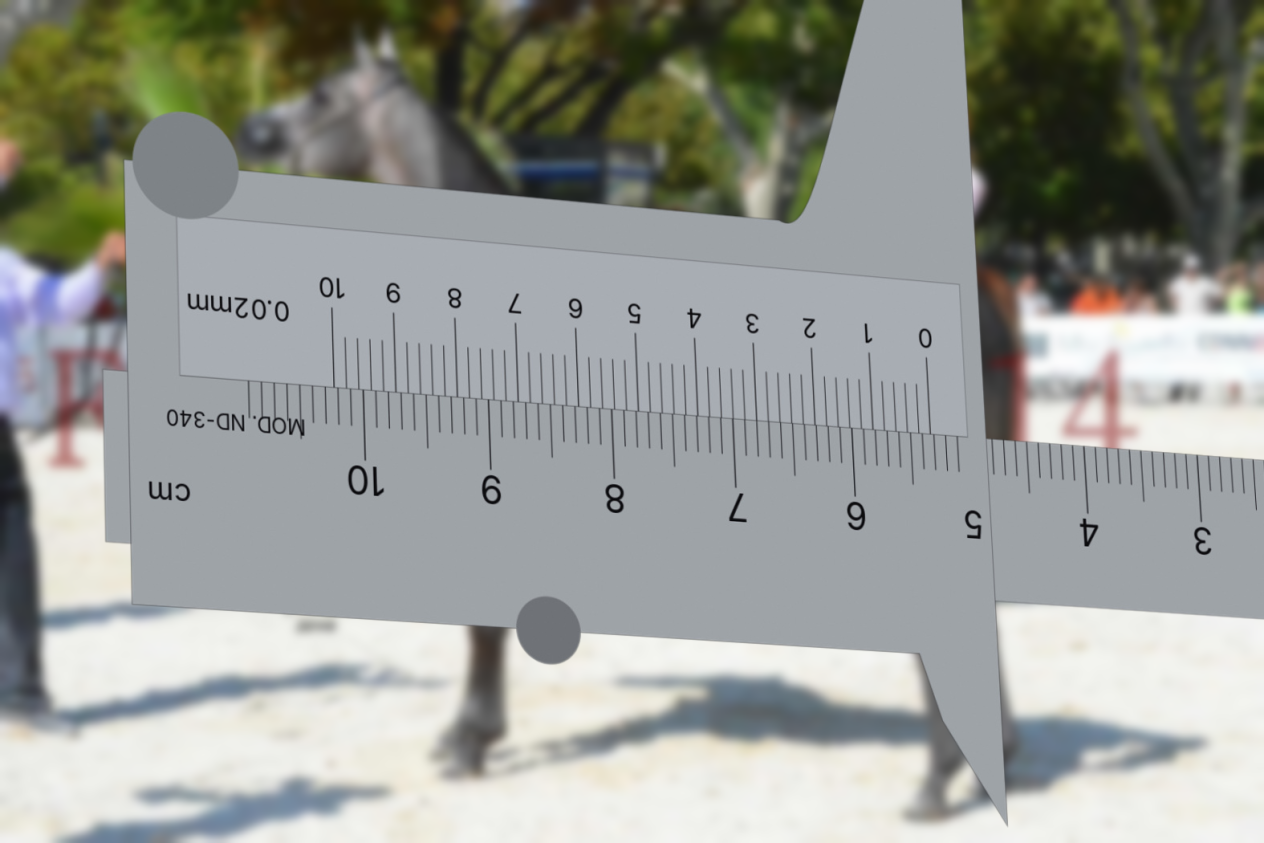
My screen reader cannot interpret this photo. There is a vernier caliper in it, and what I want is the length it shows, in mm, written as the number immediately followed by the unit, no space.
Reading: 53.3mm
